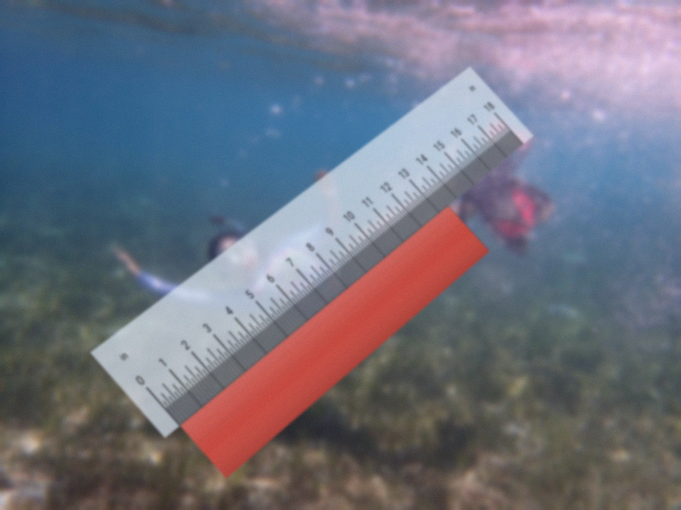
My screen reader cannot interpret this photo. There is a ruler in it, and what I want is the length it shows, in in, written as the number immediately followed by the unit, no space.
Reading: 13.5in
